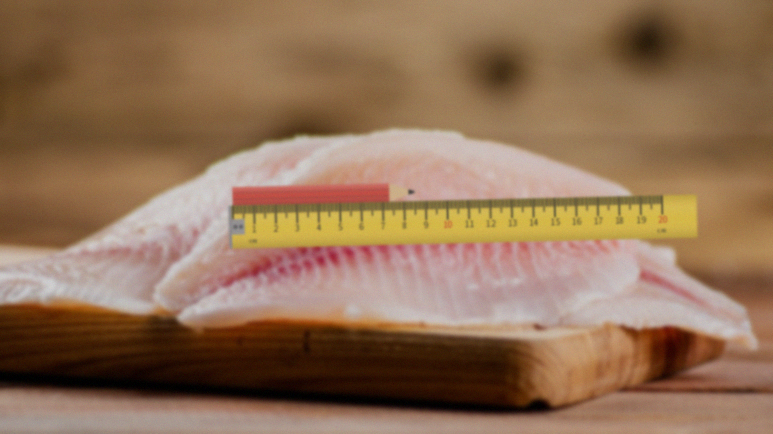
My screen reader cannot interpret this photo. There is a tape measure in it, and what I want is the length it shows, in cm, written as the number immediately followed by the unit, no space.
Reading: 8.5cm
